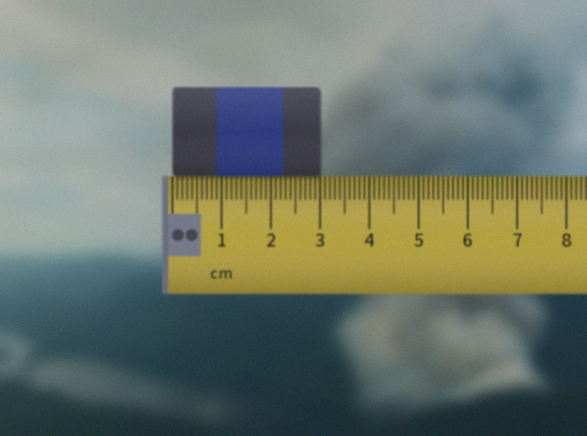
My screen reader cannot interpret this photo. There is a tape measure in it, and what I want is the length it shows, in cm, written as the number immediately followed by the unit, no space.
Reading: 3cm
